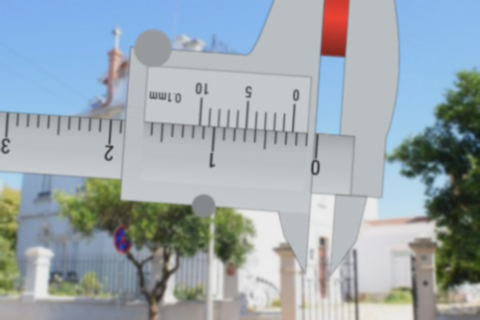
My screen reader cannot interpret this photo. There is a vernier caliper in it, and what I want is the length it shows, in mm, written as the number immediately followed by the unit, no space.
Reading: 2.4mm
